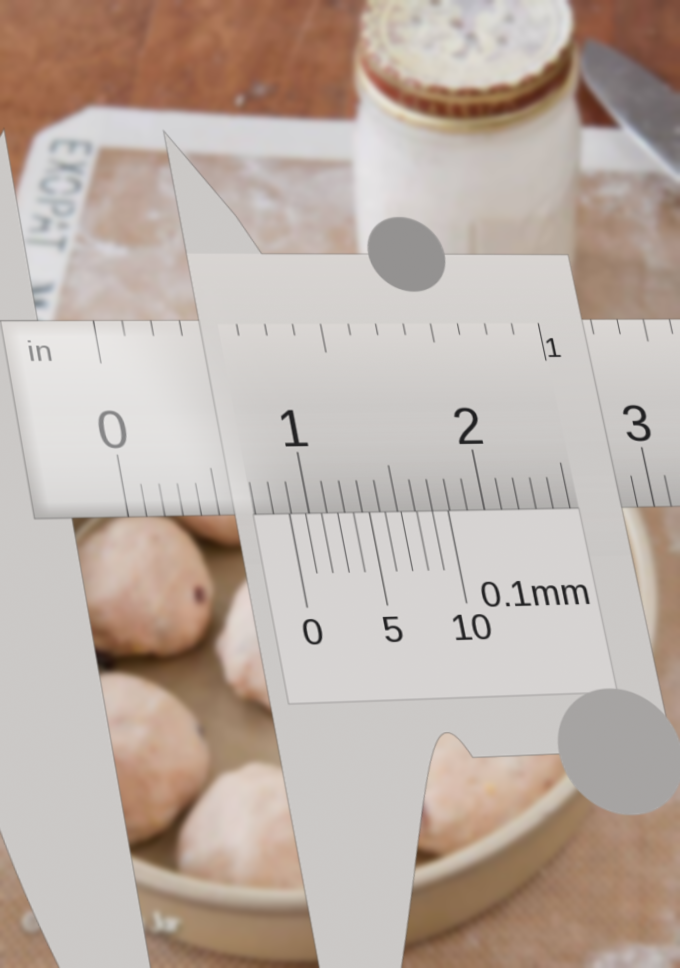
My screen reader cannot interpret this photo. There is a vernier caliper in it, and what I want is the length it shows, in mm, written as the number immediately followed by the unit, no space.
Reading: 8.9mm
